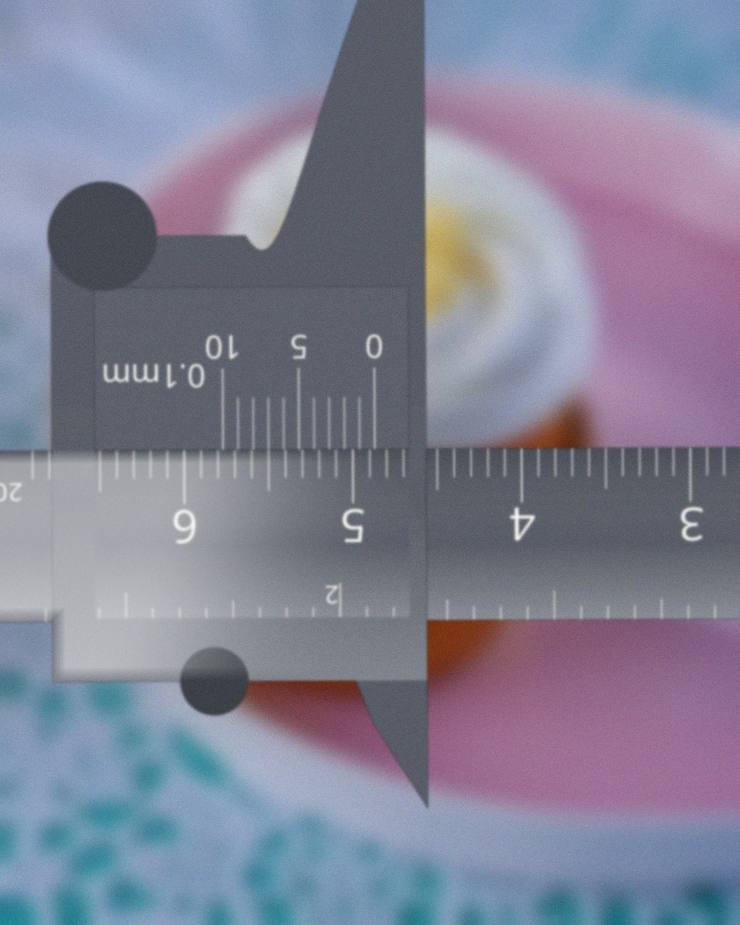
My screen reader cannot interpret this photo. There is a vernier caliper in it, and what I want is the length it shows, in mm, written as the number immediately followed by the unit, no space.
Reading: 48.7mm
